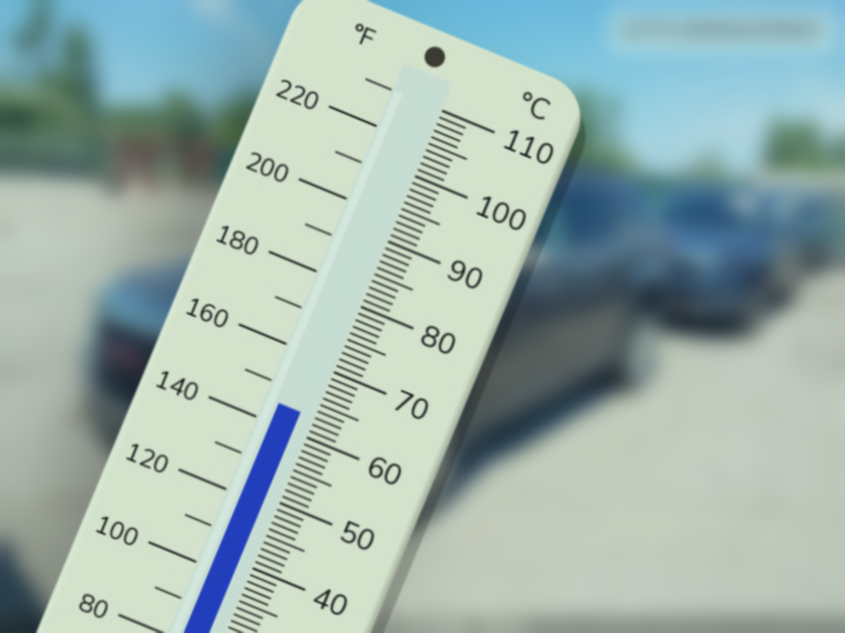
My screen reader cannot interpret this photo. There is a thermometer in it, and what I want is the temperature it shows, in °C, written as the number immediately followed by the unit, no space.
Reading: 63°C
